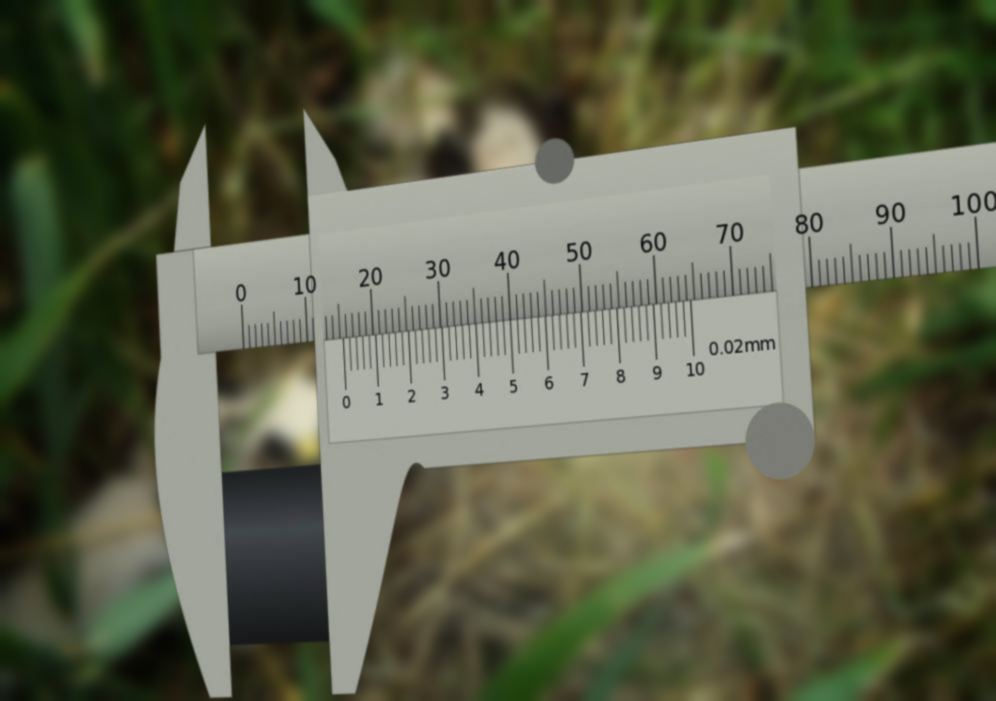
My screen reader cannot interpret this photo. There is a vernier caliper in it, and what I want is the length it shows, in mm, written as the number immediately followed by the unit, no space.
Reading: 15.5mm
